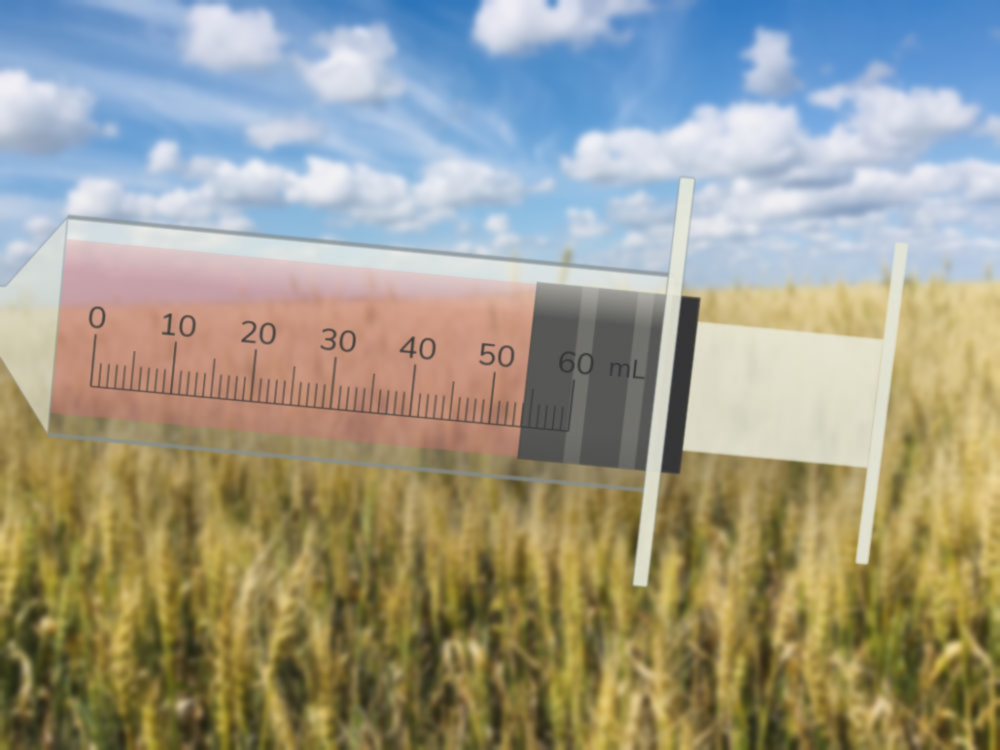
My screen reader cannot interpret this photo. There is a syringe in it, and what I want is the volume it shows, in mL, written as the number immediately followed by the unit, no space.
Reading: 54mL
